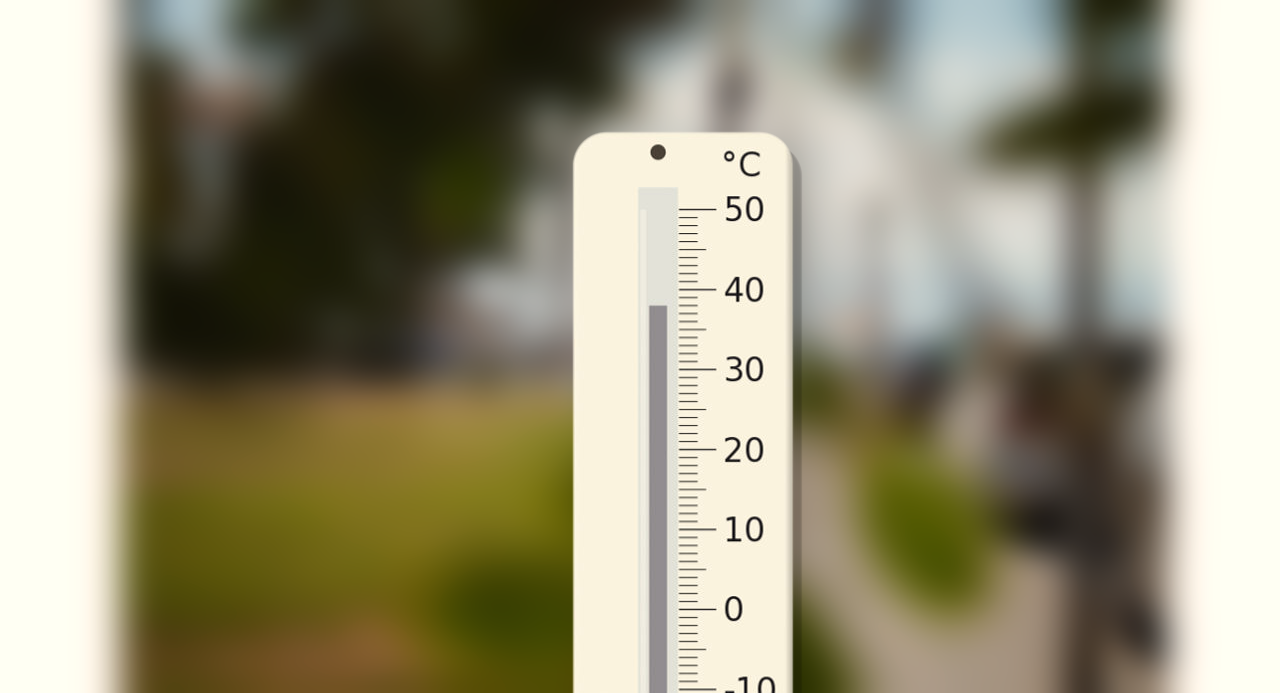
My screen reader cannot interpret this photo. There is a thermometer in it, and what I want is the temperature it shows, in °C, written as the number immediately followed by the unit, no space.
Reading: 38°C
